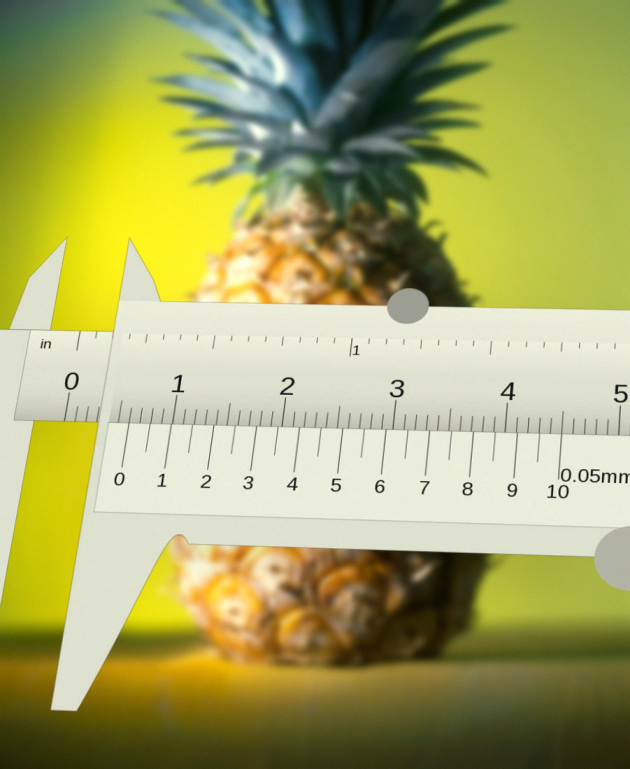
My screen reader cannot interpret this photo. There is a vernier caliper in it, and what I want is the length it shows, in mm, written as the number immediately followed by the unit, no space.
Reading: 6.0mm
